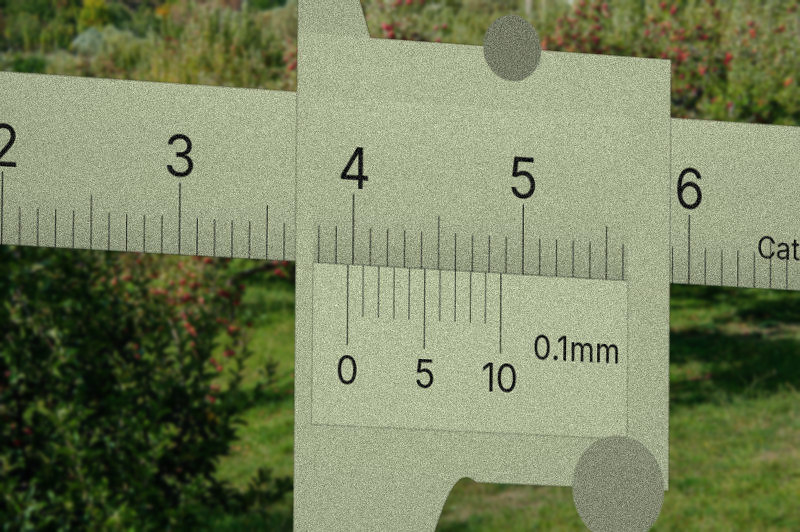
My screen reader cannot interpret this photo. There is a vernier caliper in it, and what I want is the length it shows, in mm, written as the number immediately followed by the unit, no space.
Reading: 39.7mm
